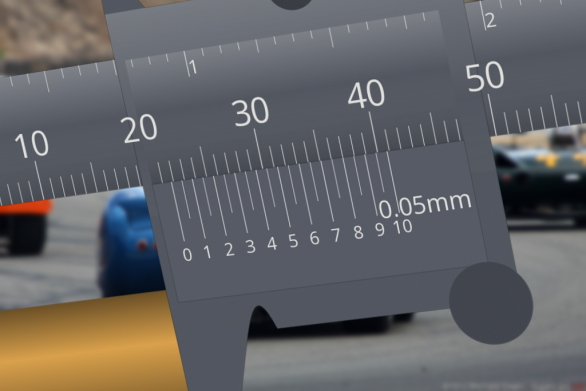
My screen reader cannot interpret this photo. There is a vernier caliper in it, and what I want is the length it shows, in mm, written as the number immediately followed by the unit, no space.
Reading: 21.8mm
